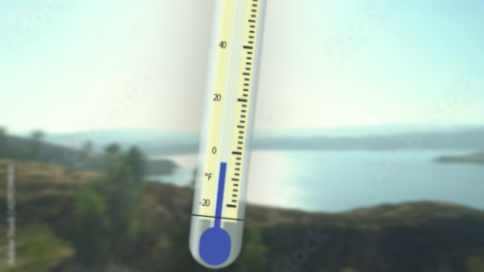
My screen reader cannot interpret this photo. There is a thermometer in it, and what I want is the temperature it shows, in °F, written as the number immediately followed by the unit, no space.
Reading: -4°F
